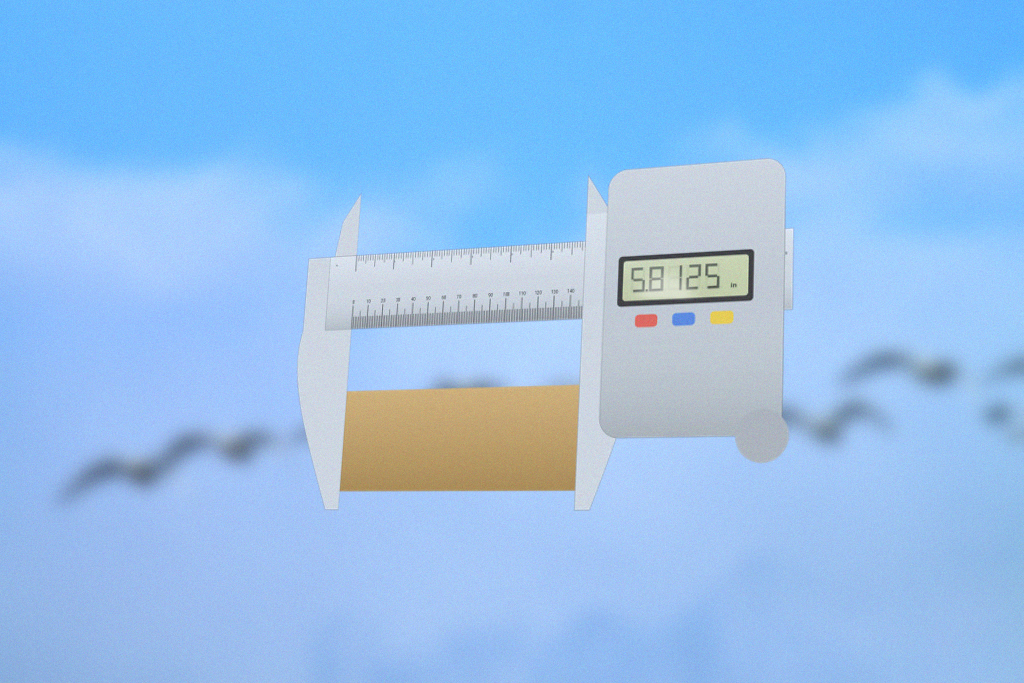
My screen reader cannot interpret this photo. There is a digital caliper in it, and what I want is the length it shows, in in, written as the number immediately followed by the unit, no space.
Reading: 5.8125in
